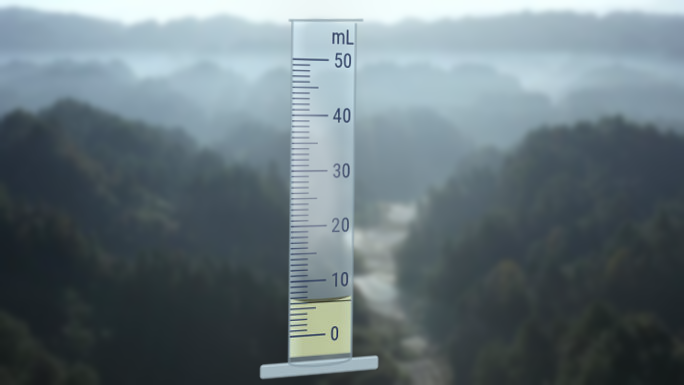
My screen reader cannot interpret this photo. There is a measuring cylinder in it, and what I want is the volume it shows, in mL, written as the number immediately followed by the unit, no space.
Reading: 6mL
